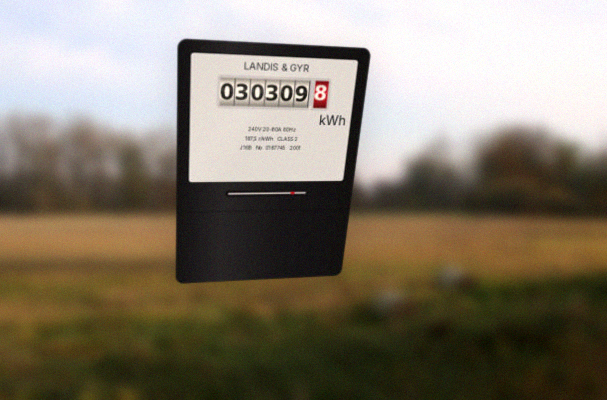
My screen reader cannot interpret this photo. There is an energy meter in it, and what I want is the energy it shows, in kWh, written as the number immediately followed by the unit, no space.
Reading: 30309.8kWh
